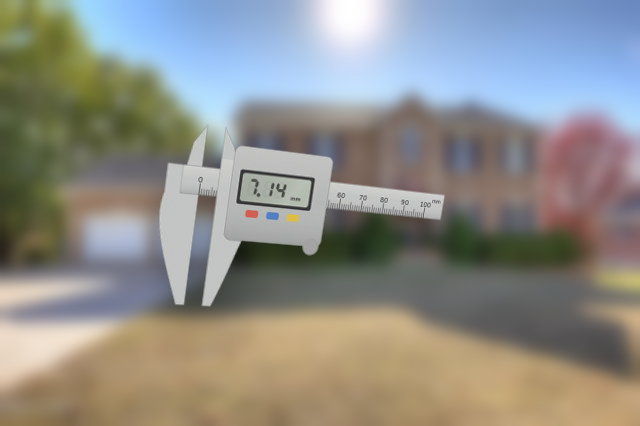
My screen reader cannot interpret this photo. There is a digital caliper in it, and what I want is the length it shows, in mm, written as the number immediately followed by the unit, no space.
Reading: 7.14mm
